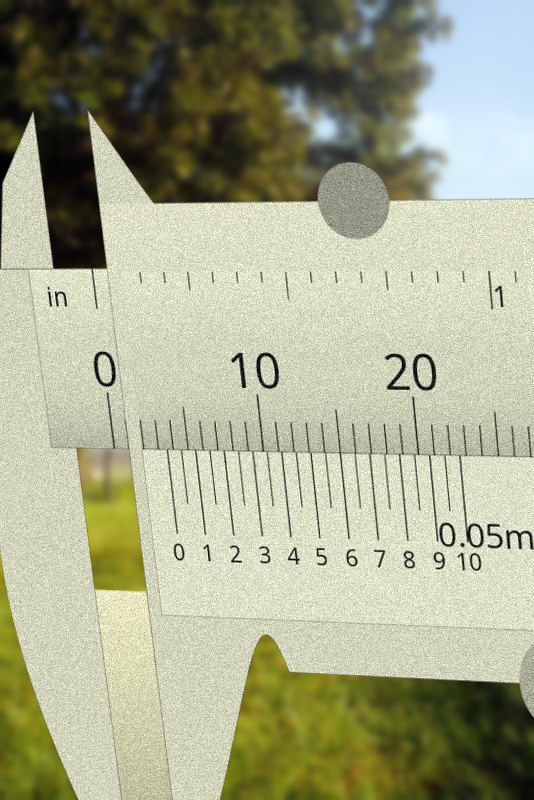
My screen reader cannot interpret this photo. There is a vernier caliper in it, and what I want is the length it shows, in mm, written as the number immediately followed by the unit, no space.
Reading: 3.6mm
